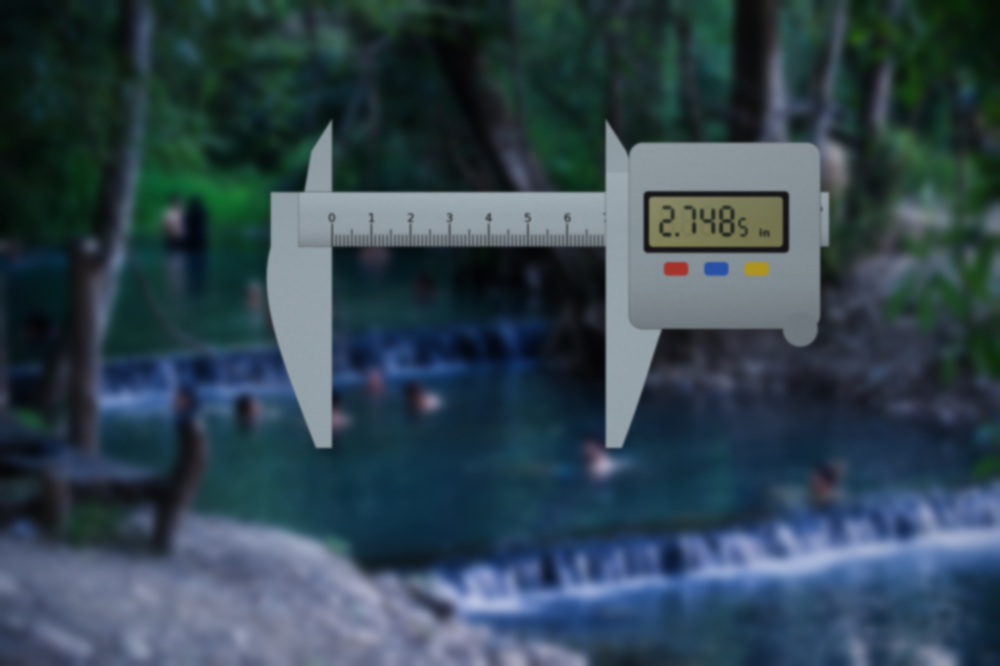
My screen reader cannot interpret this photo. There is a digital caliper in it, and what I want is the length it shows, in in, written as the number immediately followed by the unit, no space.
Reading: 2.7485in
